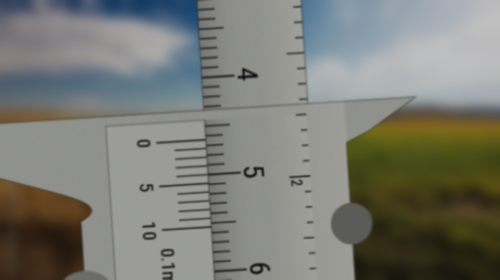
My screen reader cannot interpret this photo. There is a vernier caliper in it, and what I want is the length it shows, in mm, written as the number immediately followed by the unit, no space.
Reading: 46.4mm
